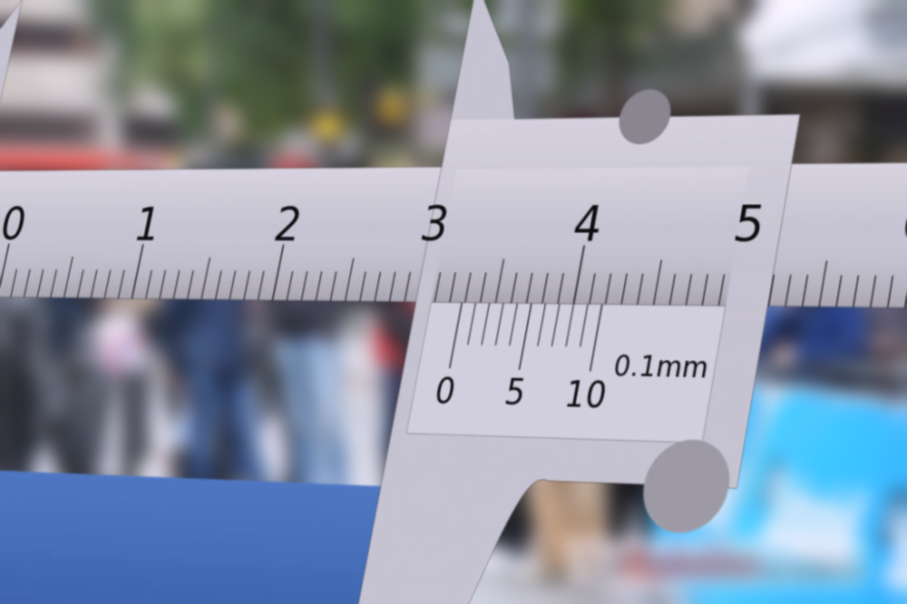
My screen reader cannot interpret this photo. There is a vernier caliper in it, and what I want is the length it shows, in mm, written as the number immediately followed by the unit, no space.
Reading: 32.8mm
